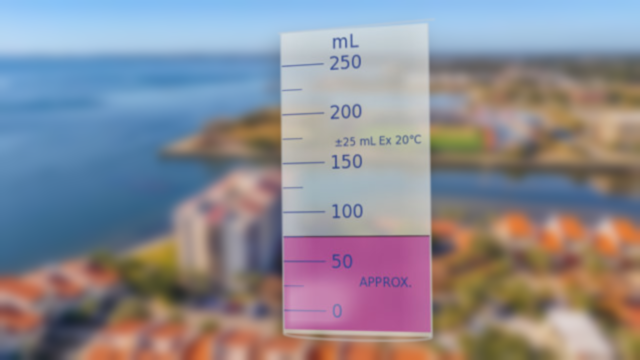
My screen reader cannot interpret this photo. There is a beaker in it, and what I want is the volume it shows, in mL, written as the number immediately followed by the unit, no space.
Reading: 75mL
